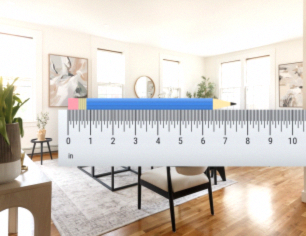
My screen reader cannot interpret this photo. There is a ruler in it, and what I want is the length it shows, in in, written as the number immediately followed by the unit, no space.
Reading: 7.5in
